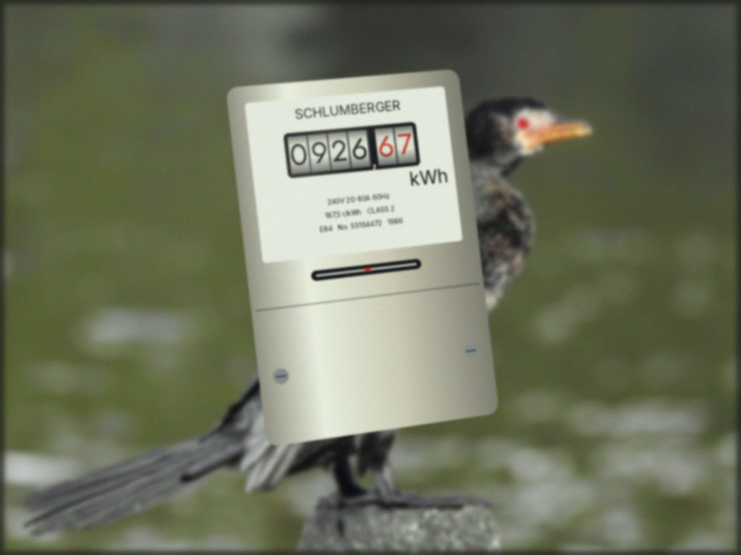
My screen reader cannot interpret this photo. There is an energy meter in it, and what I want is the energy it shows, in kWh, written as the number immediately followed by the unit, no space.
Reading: 926.67kWh
